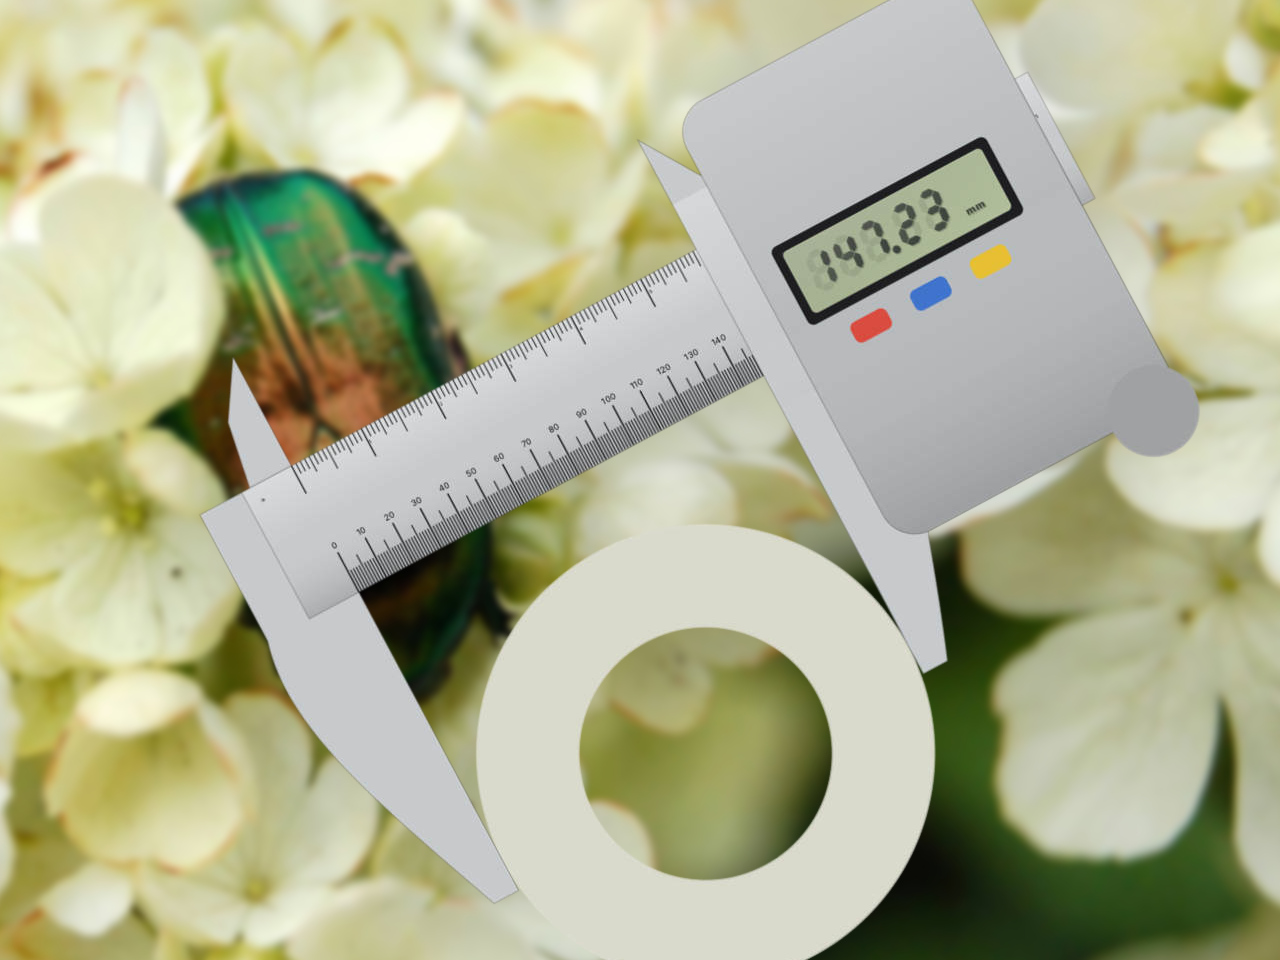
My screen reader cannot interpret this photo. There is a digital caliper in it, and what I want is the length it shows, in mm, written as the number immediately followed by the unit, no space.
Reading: 147.23mm
